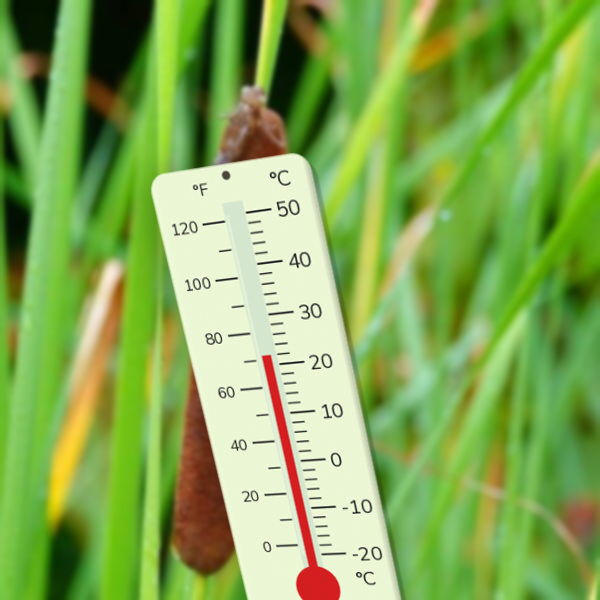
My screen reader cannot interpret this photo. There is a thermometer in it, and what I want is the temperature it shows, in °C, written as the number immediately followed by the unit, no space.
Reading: 22°C
